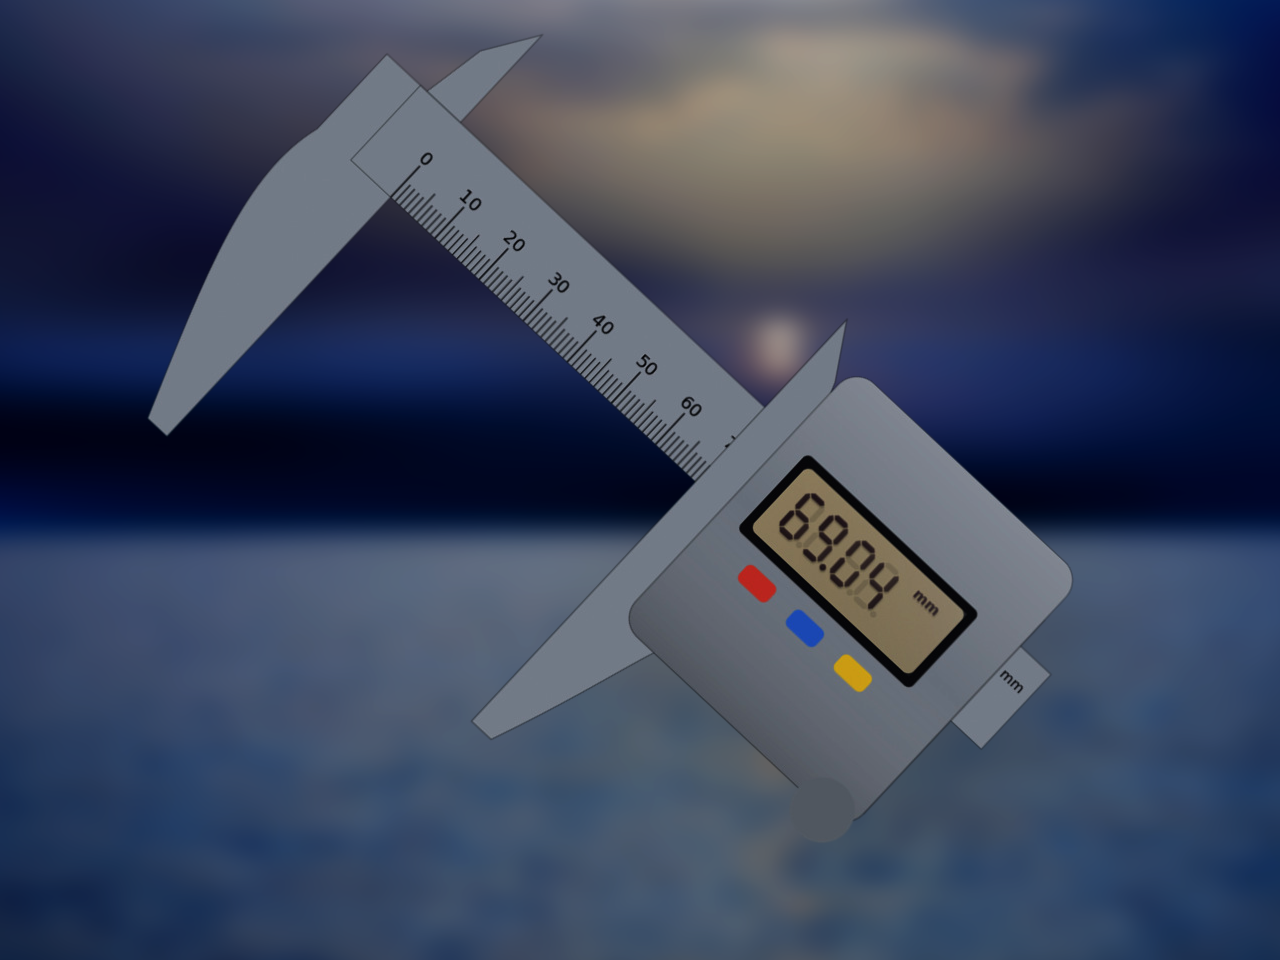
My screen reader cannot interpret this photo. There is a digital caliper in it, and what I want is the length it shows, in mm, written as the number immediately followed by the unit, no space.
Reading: 69.04mm
